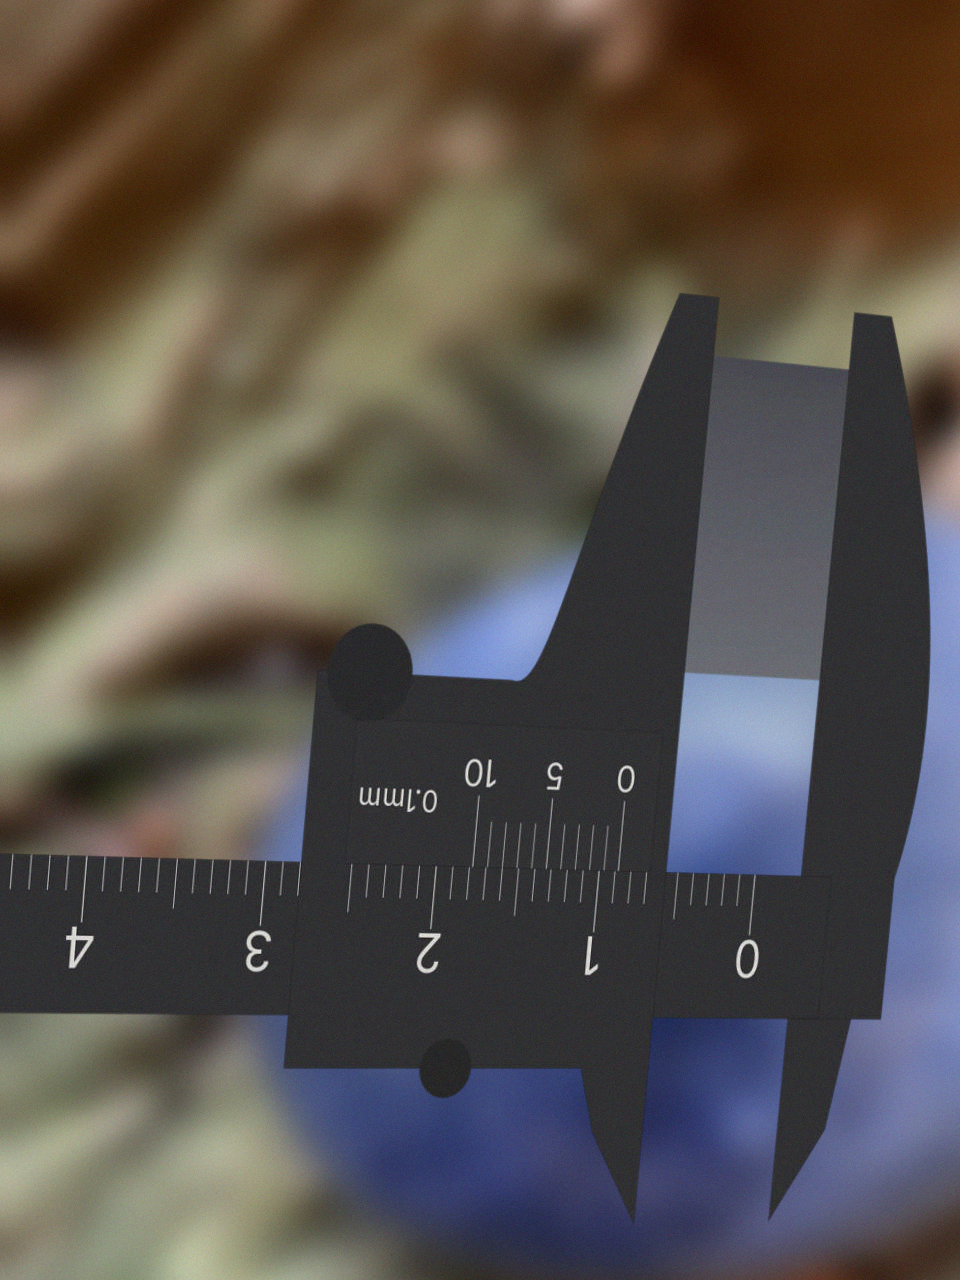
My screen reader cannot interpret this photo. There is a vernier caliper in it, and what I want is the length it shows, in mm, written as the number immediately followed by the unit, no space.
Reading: 8.8mm
